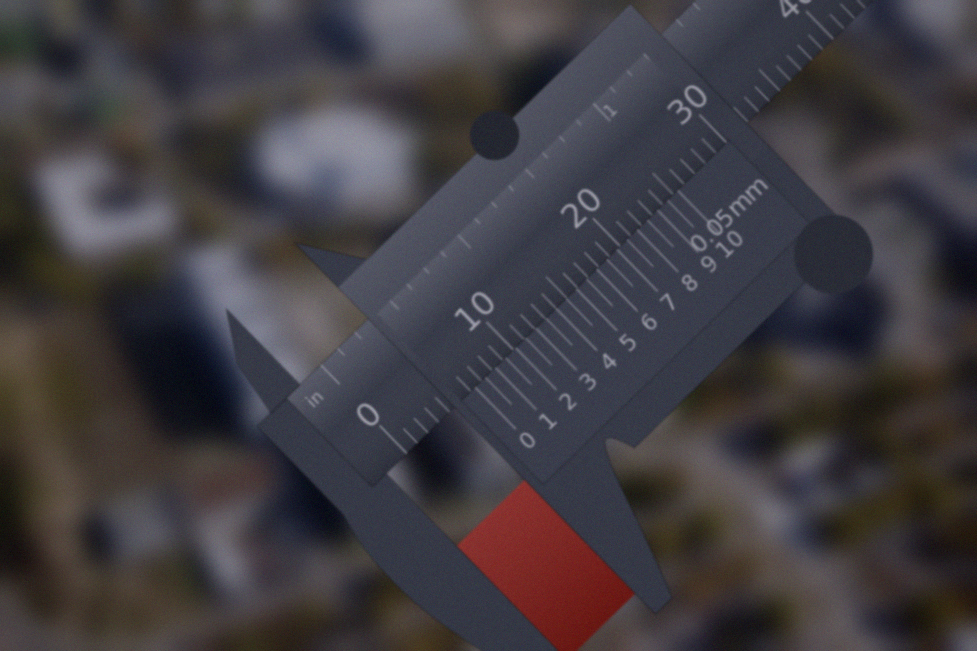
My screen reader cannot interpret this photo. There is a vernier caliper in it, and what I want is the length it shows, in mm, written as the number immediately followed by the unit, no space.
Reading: 6.4mm
